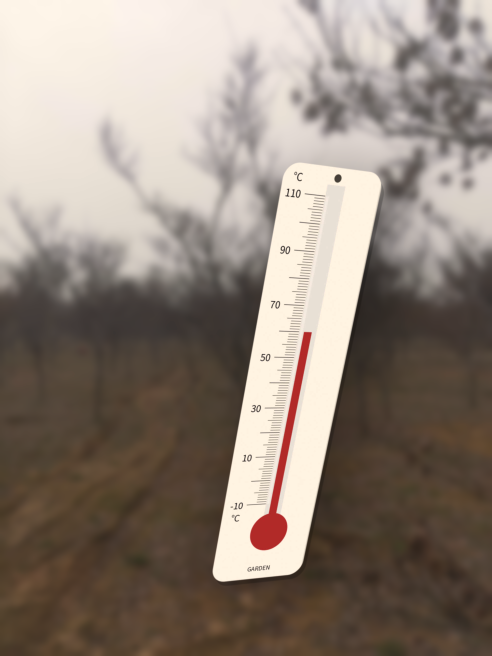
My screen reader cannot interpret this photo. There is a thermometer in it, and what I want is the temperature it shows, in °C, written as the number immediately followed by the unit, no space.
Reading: 60°C
